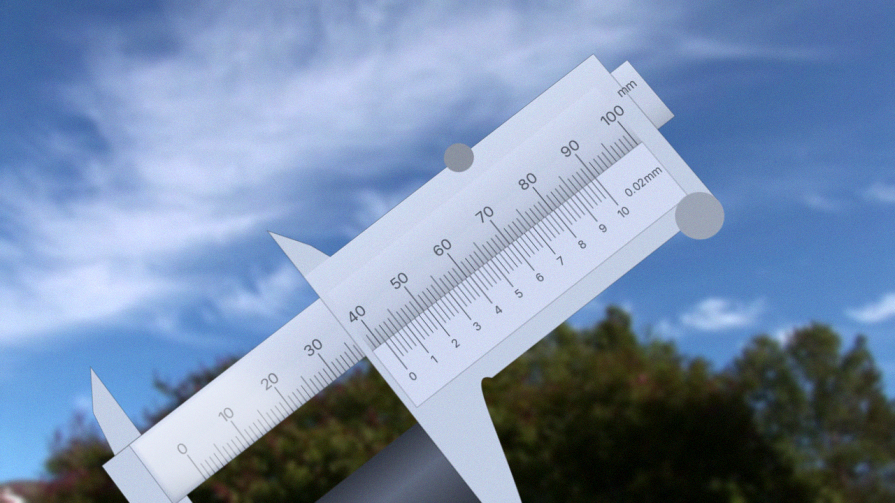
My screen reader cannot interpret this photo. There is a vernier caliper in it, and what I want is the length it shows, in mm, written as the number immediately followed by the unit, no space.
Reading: 41.0mm
